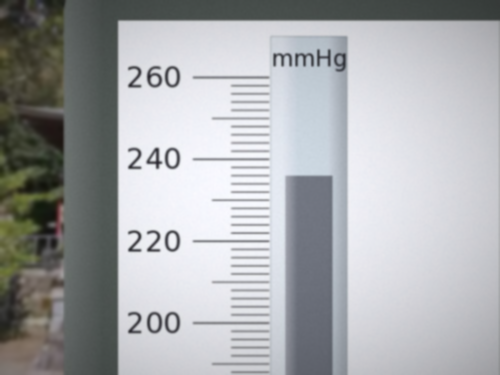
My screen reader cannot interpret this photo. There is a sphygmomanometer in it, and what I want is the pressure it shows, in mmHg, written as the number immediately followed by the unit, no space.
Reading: 236mmHg
